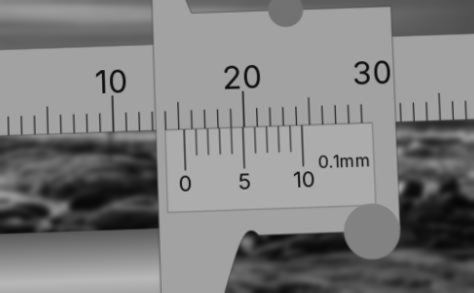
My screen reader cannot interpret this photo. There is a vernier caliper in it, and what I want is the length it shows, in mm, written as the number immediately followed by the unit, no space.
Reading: 15.4mm
